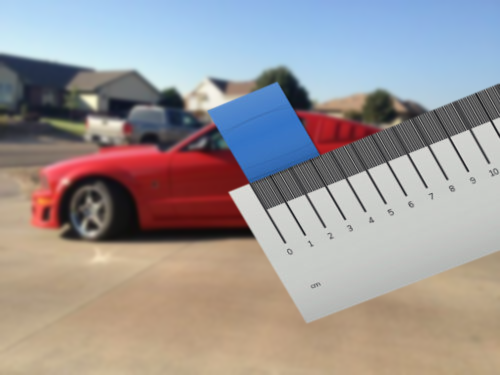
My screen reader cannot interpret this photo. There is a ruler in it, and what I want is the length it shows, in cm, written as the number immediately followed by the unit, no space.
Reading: 3.5cm
